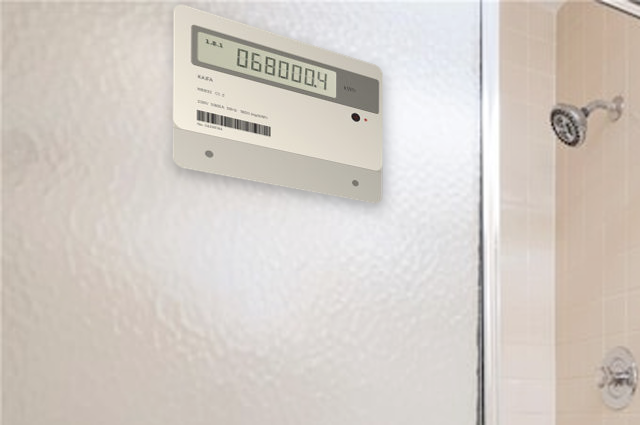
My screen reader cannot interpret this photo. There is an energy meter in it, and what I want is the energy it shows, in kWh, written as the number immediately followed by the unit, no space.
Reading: 68000.4kWh
